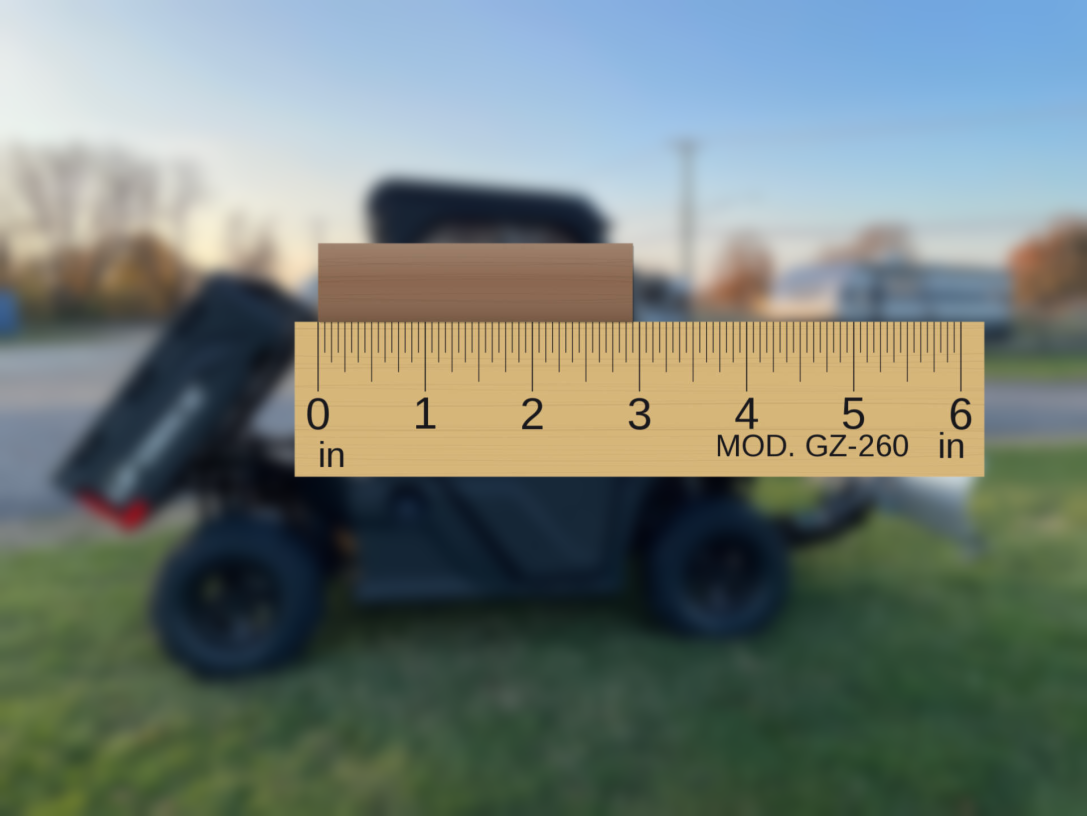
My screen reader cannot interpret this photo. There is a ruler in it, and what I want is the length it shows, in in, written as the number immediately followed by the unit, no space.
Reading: 2.9375in
